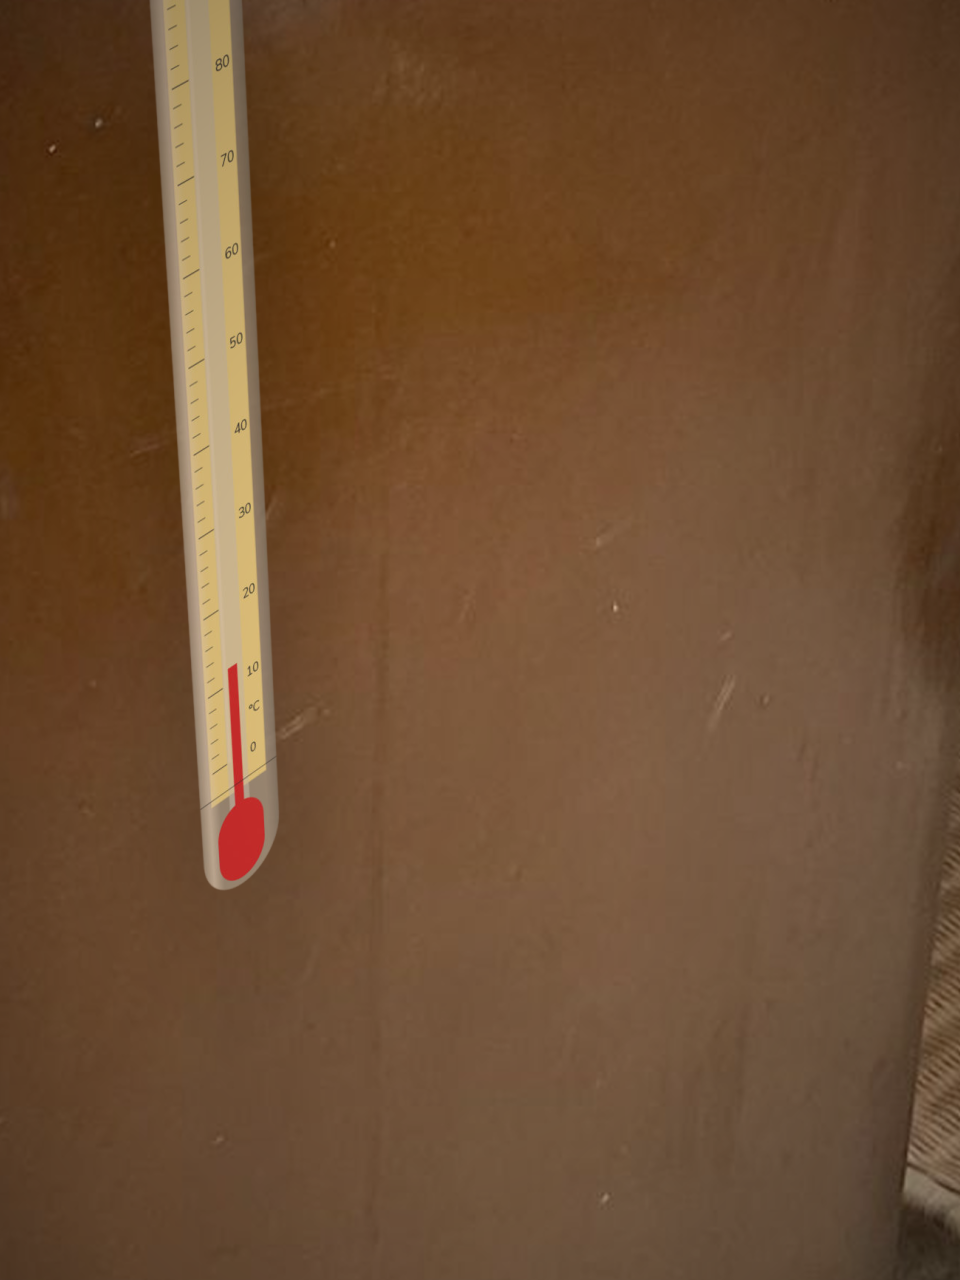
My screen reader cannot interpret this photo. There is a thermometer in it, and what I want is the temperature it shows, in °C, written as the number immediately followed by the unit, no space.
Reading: 12°C
